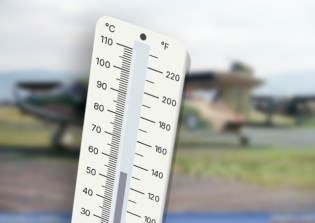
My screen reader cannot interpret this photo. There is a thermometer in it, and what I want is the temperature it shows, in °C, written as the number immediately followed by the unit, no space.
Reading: 55°C
